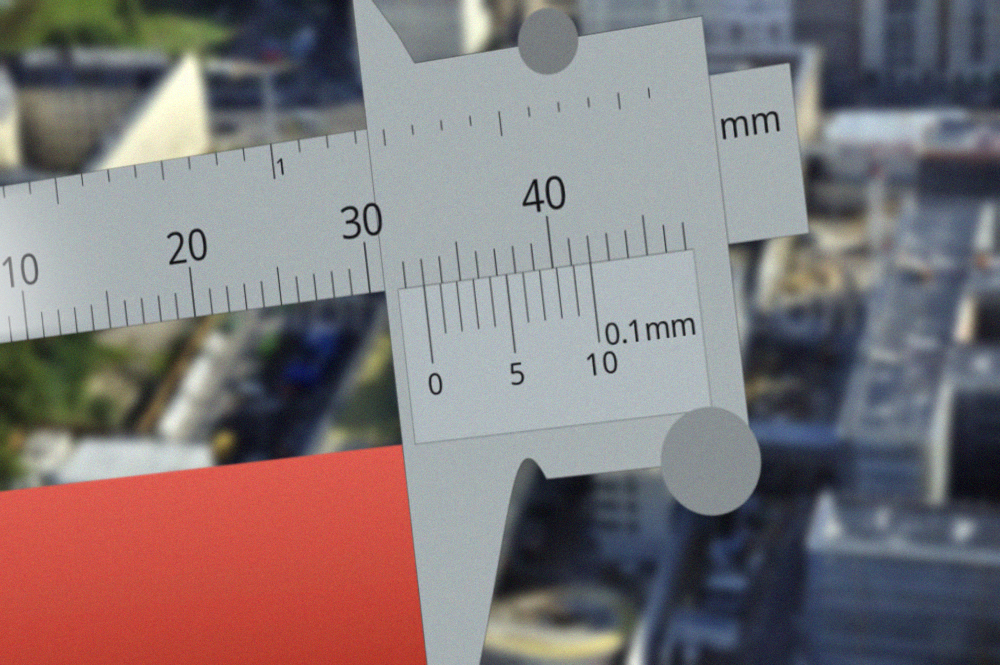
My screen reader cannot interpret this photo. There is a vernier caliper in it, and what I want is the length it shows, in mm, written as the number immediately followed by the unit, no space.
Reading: 33.0mm
